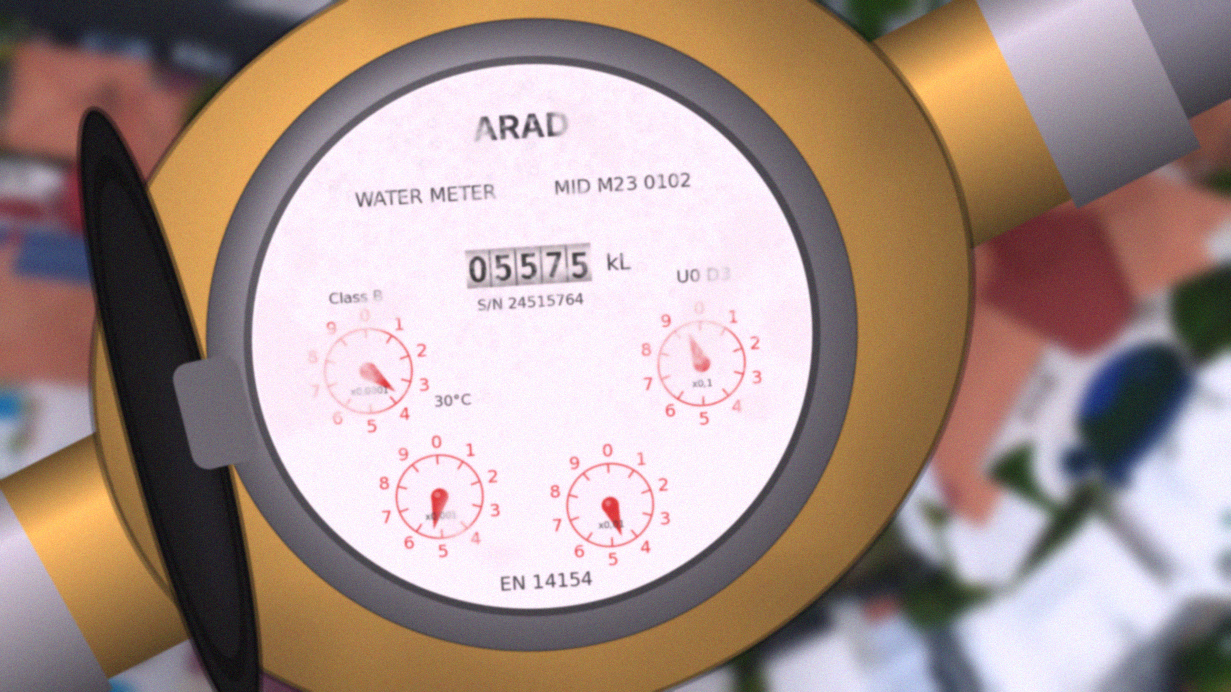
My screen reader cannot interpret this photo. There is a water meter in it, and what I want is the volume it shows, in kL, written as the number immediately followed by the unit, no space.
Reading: 5574.9453kL
